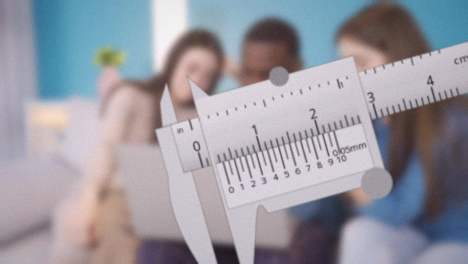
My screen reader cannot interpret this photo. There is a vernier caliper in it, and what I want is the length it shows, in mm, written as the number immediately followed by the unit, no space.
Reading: 3.5mm
